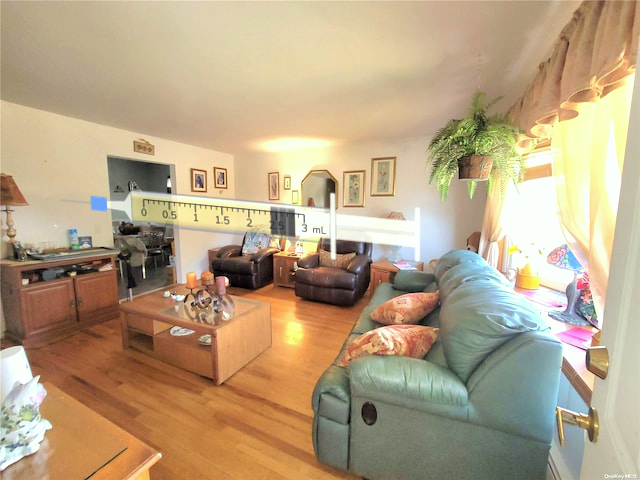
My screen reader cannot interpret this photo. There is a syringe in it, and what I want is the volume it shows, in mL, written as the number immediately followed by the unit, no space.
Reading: 2.4mL
